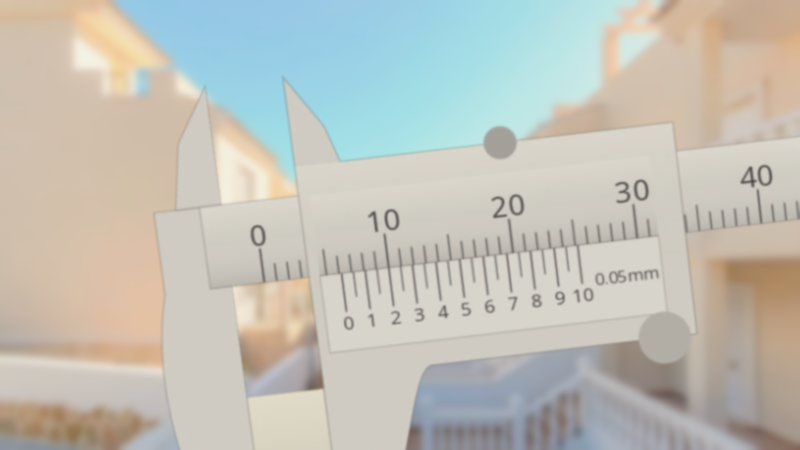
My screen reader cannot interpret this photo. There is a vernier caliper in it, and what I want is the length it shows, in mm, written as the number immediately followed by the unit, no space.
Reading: 6.2mm
